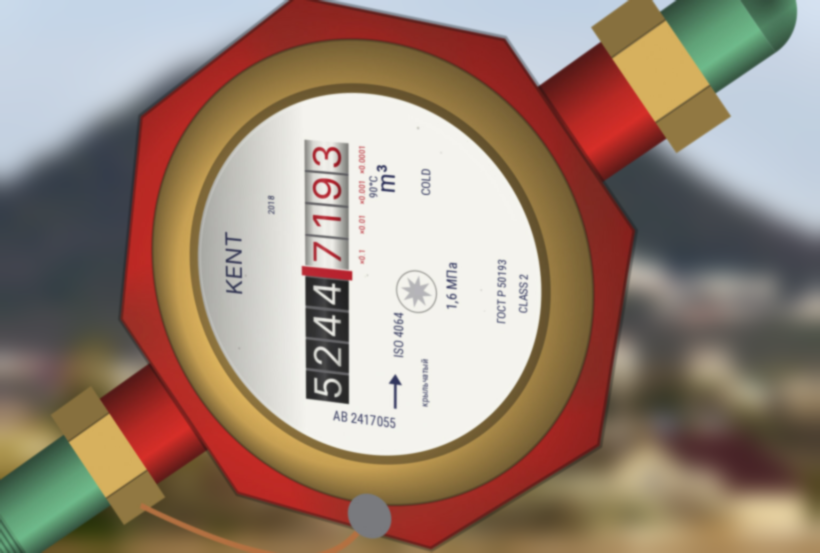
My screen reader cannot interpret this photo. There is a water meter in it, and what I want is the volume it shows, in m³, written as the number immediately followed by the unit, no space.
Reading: 5244.7193m³
